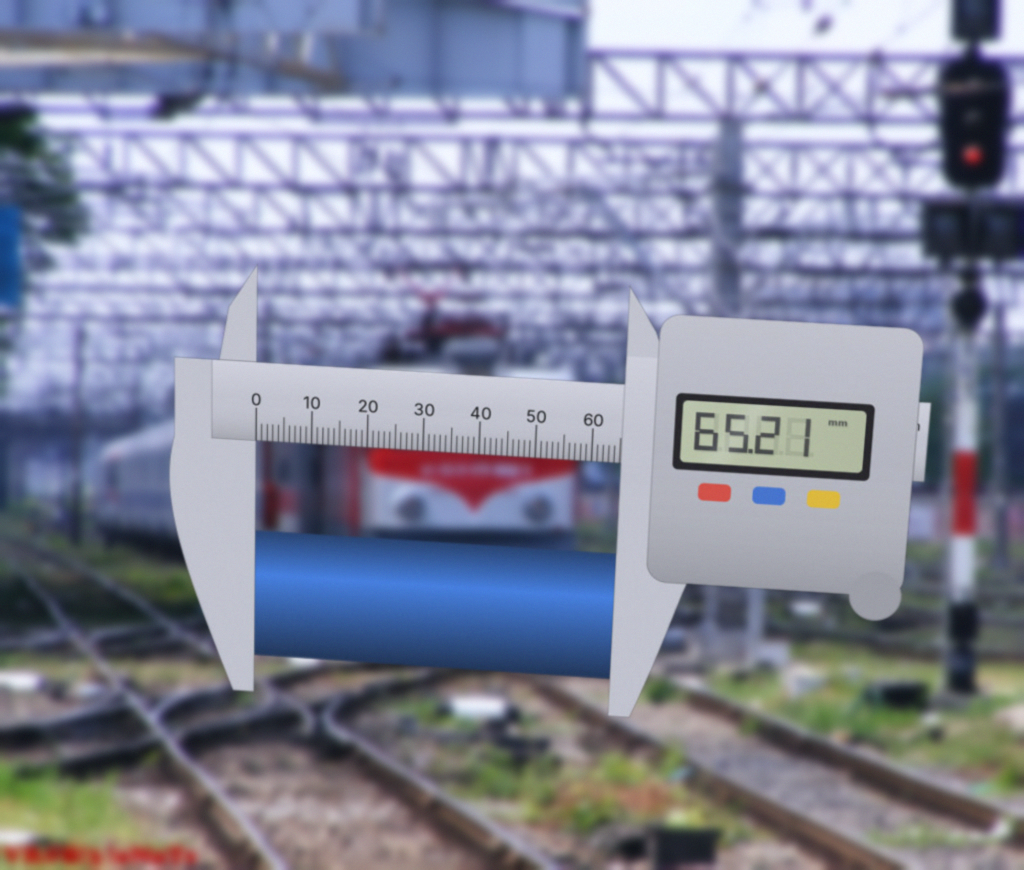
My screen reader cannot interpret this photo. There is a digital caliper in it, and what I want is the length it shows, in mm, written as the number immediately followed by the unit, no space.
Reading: 65.21mm
